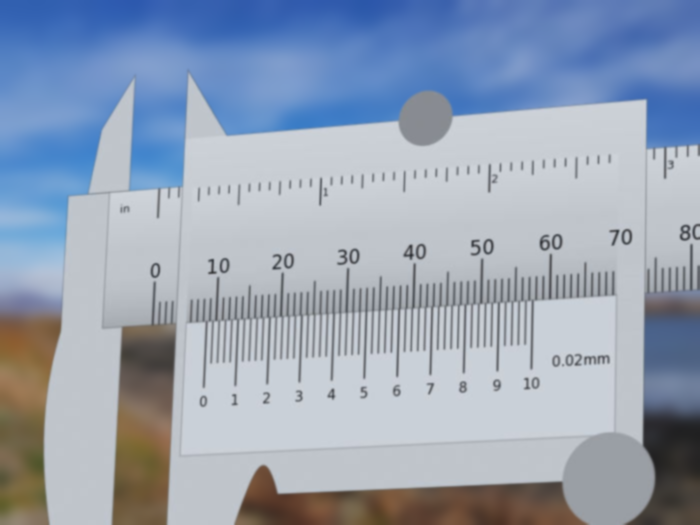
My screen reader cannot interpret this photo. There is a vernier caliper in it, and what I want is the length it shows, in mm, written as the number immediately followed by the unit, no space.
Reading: 8.5mm
